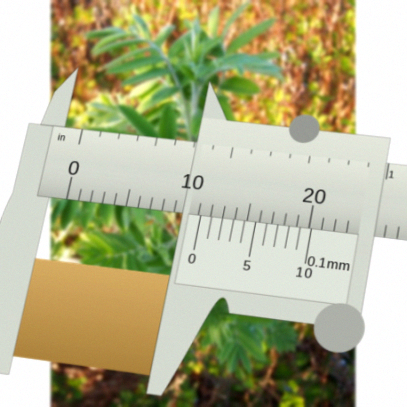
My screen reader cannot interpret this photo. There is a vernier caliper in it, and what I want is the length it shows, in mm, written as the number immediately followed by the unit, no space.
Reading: 11.2mm
